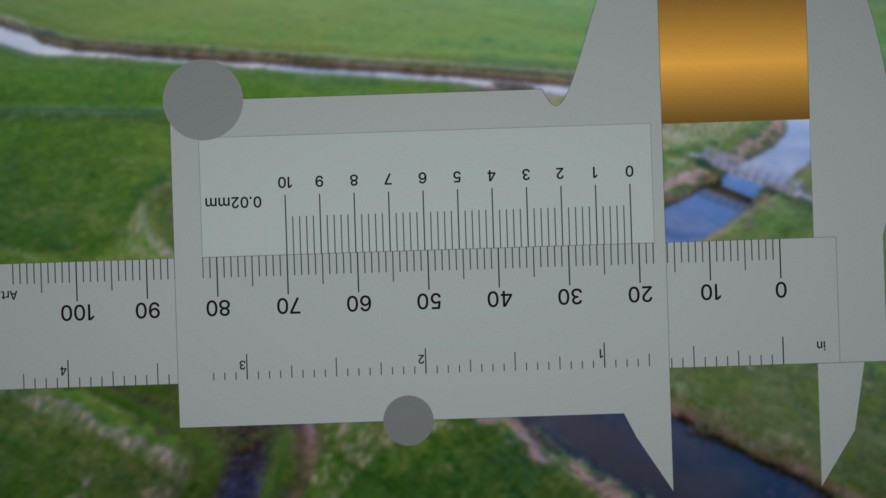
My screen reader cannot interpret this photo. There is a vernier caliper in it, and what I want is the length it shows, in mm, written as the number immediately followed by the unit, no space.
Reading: 21.0mm
